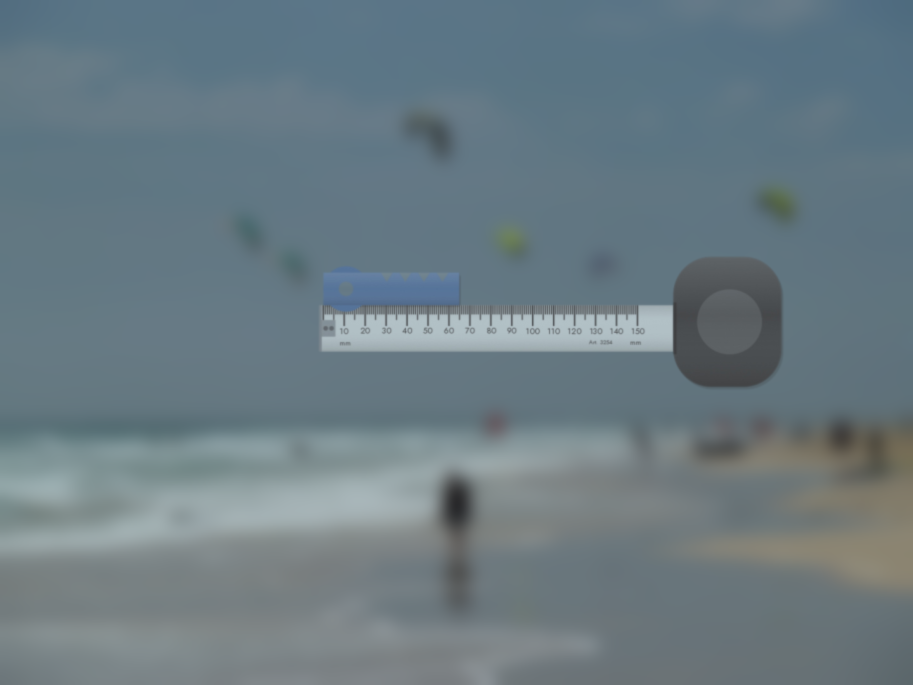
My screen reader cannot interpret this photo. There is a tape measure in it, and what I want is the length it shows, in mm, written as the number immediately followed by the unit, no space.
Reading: 65mm
